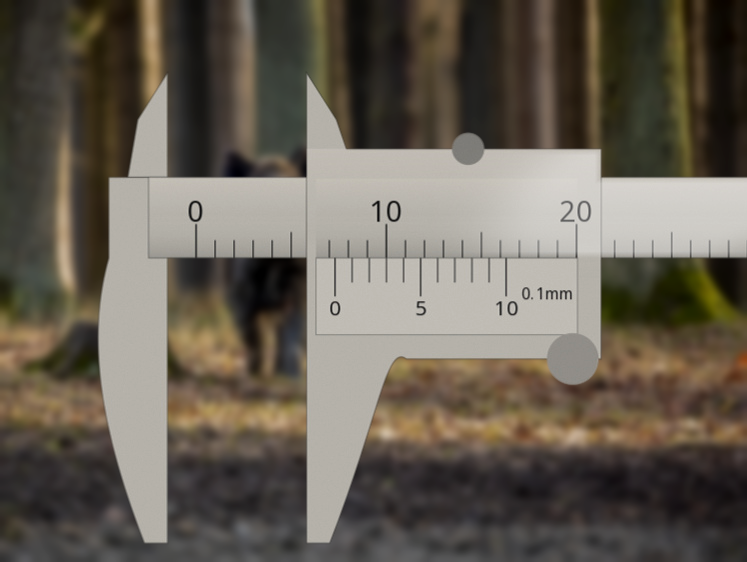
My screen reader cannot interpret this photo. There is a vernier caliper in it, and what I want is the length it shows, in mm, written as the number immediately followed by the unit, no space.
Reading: 7.3mm
